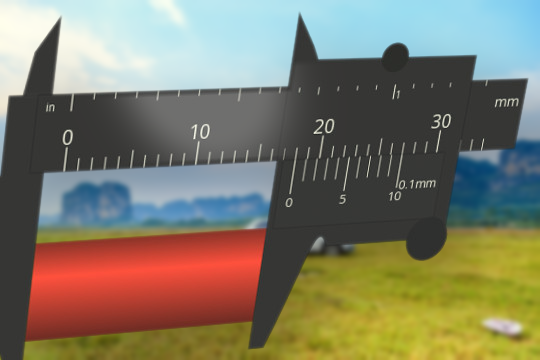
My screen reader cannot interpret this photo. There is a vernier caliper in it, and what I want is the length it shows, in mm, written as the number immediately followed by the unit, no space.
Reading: 18.0mm
